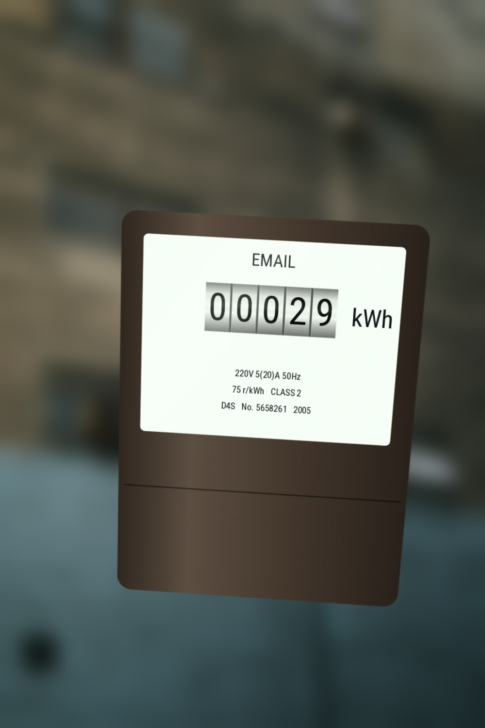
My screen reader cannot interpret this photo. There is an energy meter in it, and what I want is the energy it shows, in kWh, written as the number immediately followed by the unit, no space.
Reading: 29kWh
